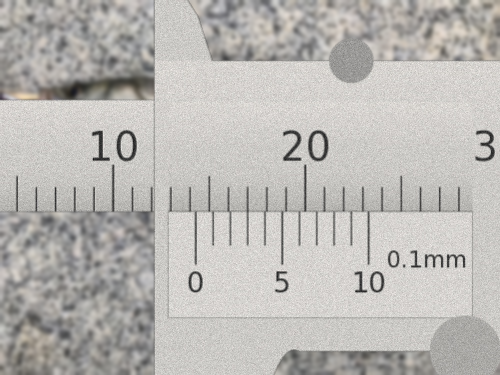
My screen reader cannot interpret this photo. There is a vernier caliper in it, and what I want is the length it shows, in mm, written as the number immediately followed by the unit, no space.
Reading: 14.3mm
